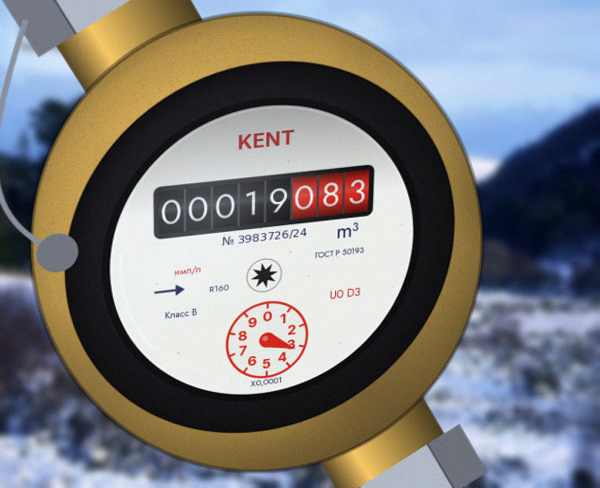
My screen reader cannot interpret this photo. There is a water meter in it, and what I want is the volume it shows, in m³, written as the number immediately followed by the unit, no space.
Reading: 19.0833m³
